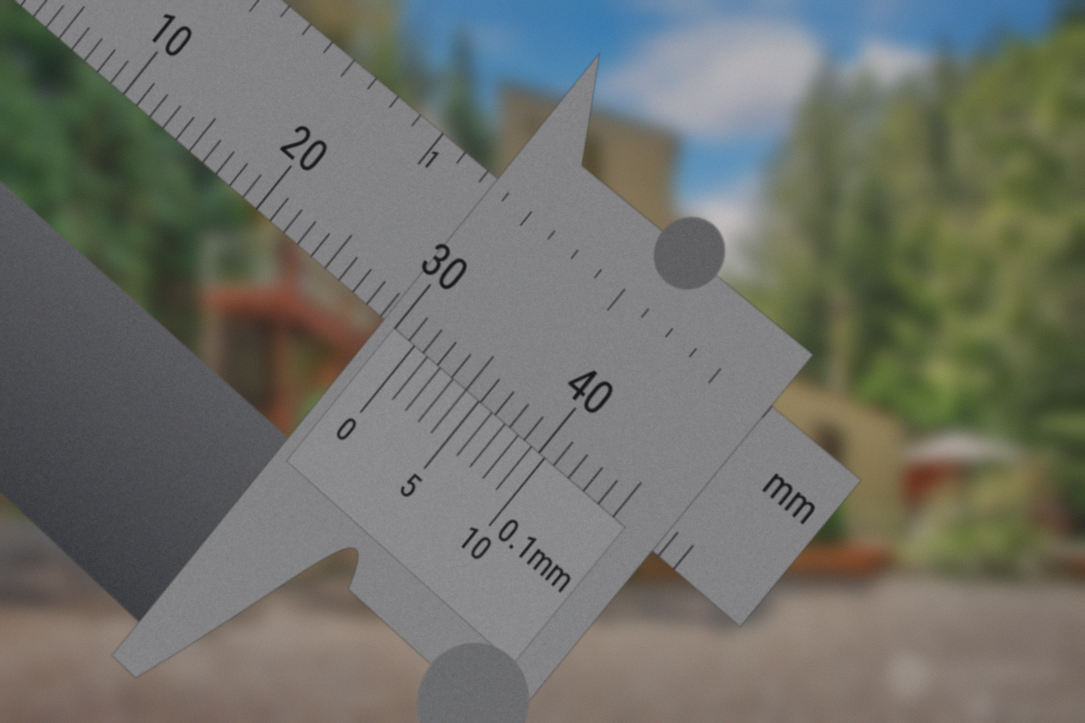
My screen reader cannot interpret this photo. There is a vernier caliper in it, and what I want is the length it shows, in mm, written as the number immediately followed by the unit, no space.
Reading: 31.4mm
